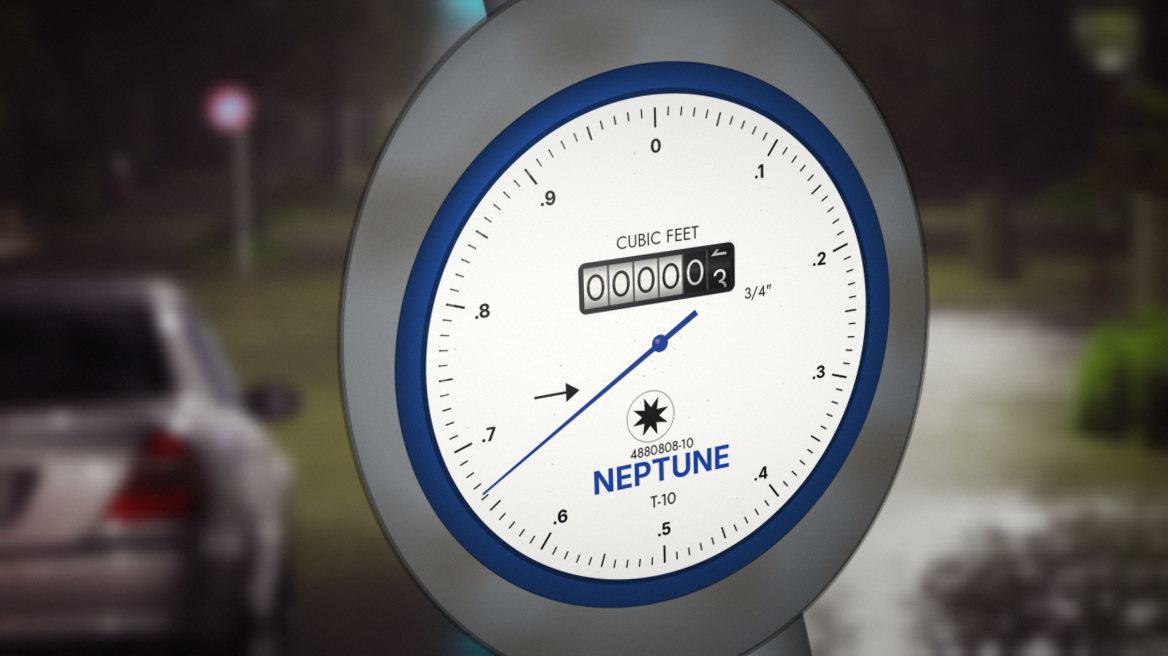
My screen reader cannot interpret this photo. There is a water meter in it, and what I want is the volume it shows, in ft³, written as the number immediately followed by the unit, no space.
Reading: 2.66ft³
